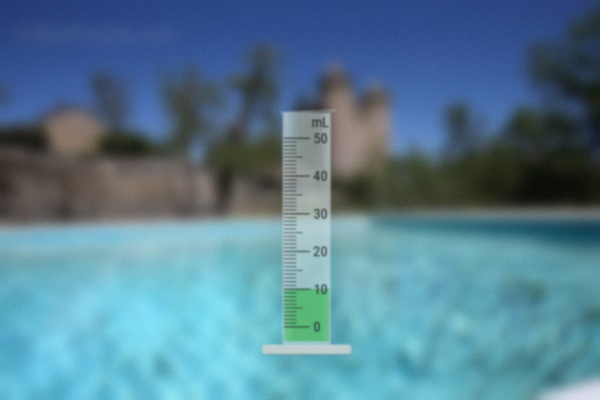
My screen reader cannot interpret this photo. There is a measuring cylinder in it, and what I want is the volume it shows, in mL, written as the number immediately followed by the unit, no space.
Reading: 10mL
